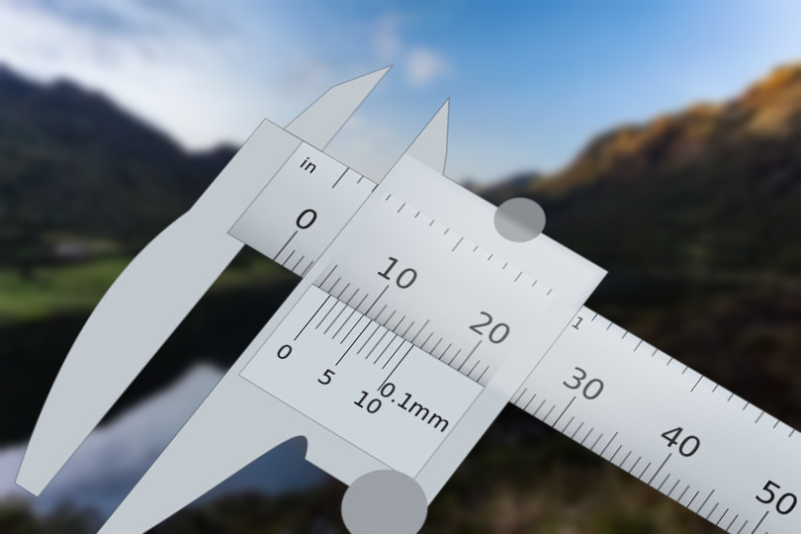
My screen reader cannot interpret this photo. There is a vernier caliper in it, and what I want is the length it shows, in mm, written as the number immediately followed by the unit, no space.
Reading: 6.3mm
